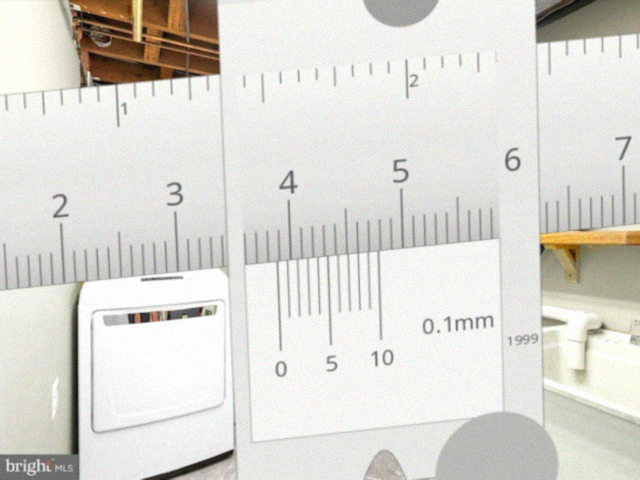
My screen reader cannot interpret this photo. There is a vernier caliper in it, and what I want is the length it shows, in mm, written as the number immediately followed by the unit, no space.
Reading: 38.8mm
